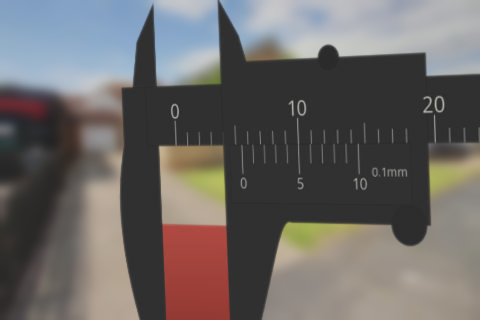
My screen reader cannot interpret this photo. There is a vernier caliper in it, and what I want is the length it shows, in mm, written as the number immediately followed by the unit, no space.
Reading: 5.5mm
